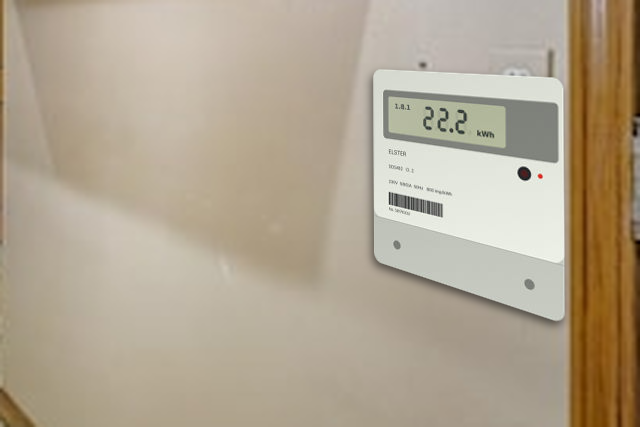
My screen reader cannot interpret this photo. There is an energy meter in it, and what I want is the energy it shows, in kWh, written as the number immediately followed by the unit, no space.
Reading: 22.2kWh
